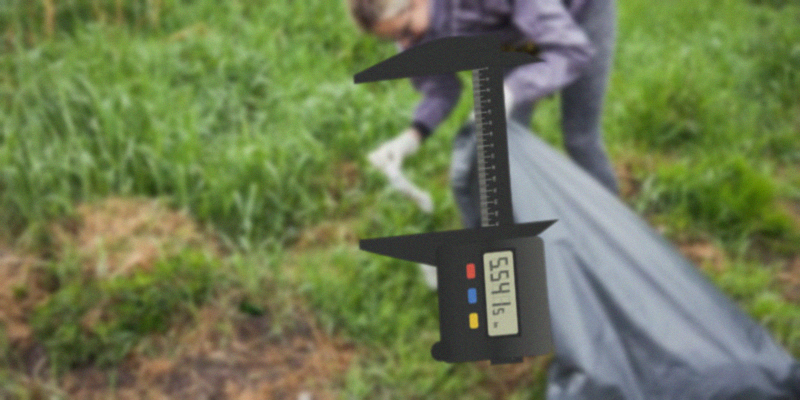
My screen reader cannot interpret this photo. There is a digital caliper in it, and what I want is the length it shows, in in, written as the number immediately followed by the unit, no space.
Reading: 5.5415in
